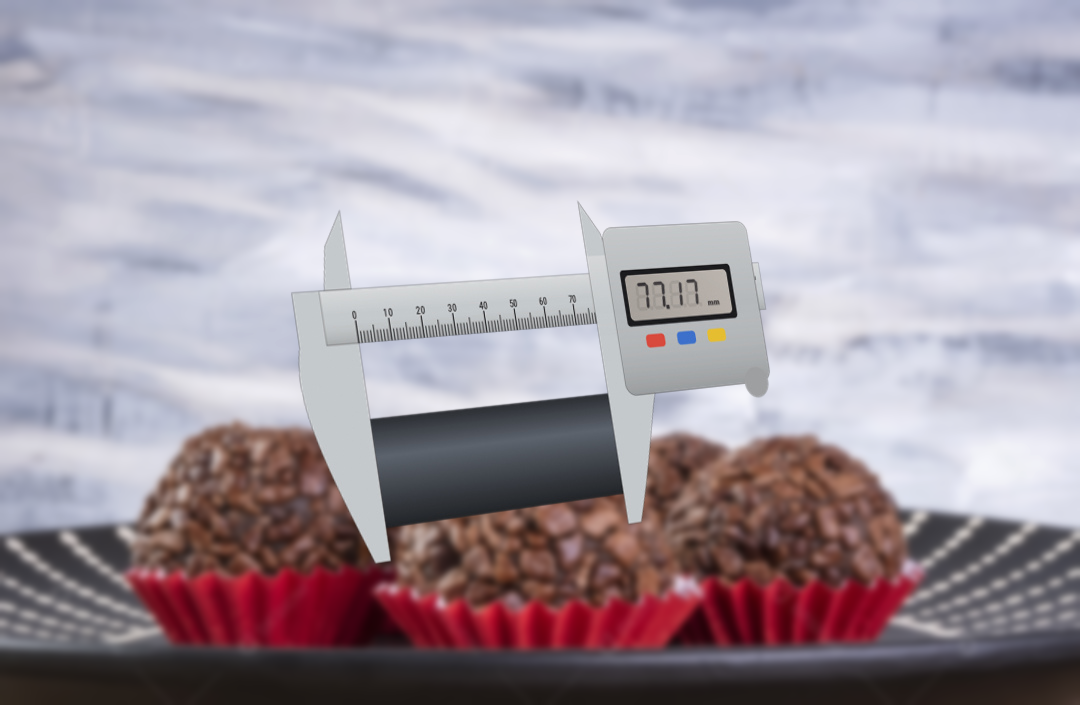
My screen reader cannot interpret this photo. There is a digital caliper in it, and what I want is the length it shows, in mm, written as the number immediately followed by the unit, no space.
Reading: 77.17mm
